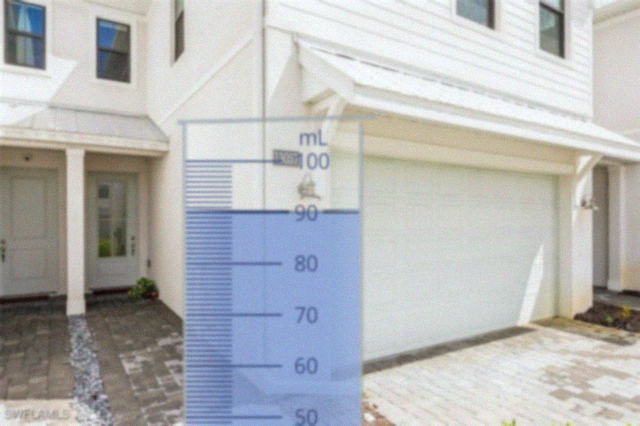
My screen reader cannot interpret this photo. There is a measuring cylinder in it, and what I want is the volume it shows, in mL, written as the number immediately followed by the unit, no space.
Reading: 90mL
